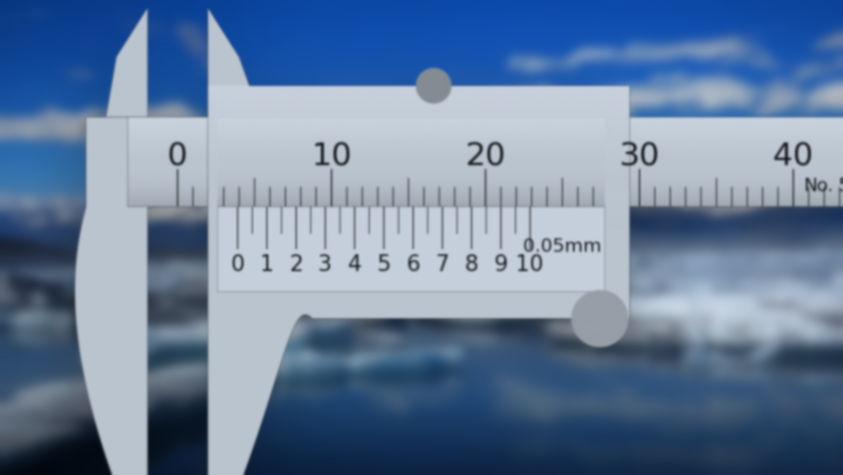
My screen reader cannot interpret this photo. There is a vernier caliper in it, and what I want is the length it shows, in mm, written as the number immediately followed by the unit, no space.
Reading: 3.9mm
